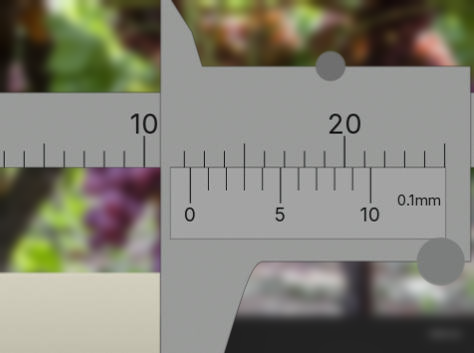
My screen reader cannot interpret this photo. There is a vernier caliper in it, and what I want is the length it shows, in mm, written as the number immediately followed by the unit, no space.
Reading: 12.3mm
